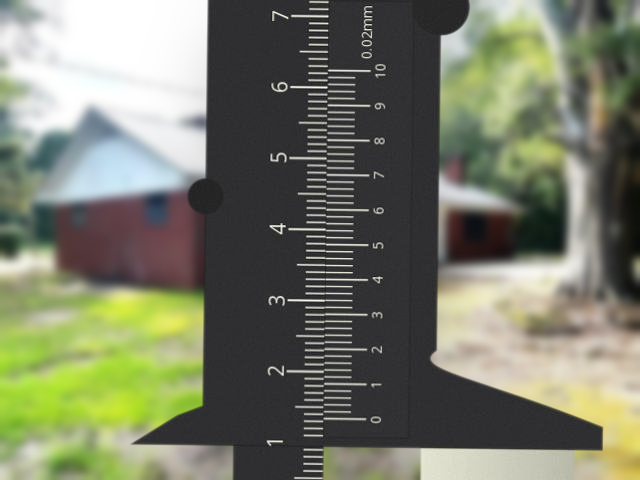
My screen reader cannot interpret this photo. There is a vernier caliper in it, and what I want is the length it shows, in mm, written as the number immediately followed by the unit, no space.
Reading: 13.4mm
